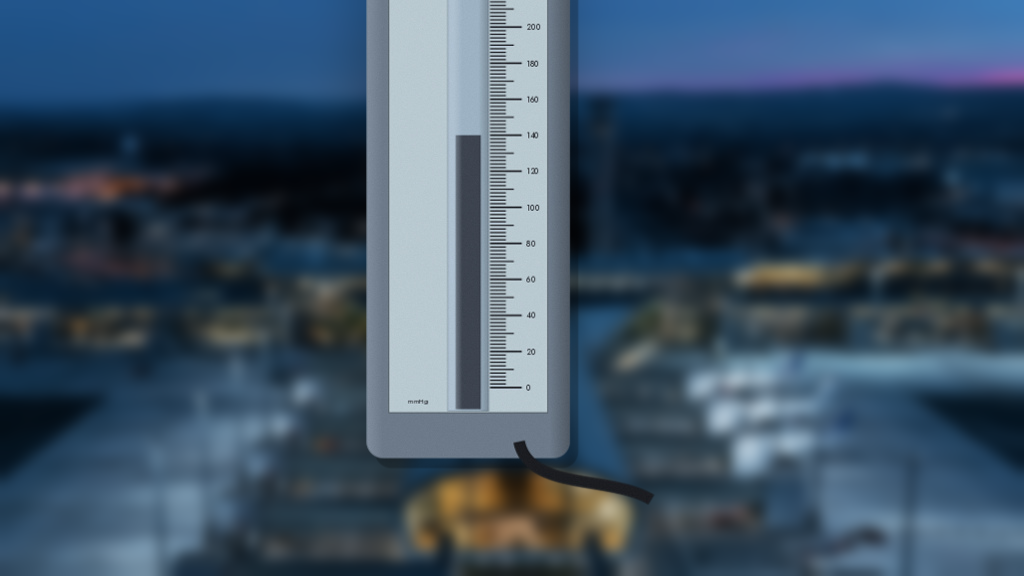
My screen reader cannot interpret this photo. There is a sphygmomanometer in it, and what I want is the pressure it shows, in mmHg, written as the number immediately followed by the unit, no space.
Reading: 140mmHg
